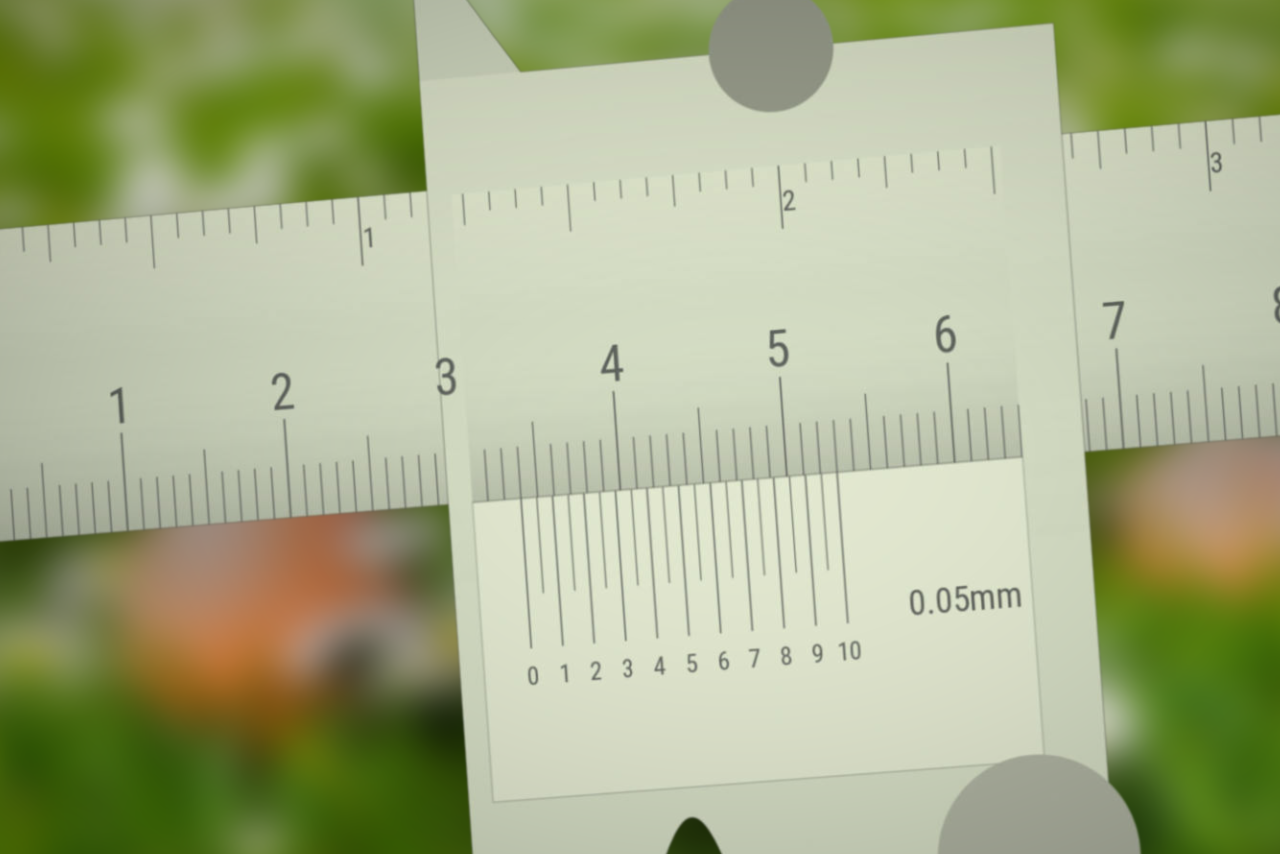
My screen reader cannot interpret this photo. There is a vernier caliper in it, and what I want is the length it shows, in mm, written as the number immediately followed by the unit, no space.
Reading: 34.0mm
